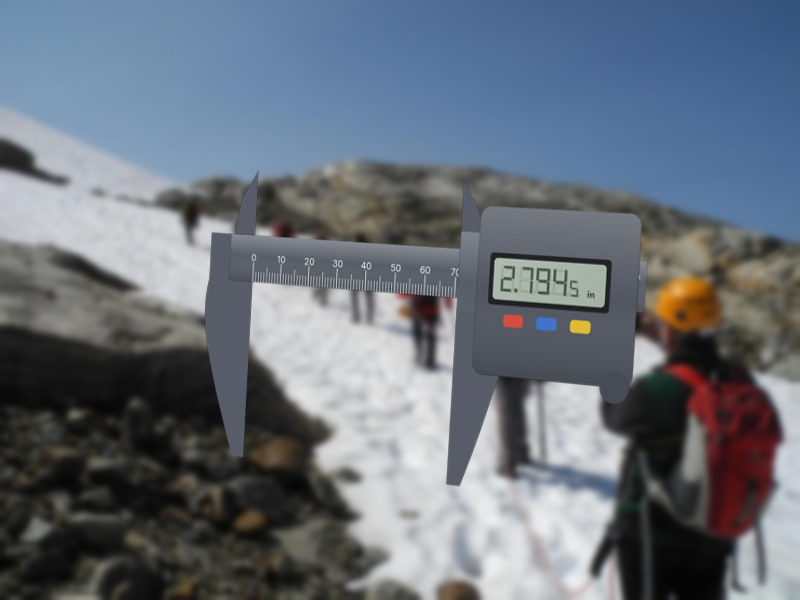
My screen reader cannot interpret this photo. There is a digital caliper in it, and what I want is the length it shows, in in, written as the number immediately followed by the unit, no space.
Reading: 2.7945in
